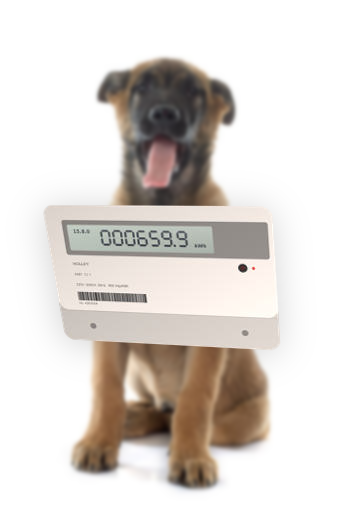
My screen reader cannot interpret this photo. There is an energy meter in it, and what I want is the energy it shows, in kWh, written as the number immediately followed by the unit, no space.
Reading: 659.9kWh
